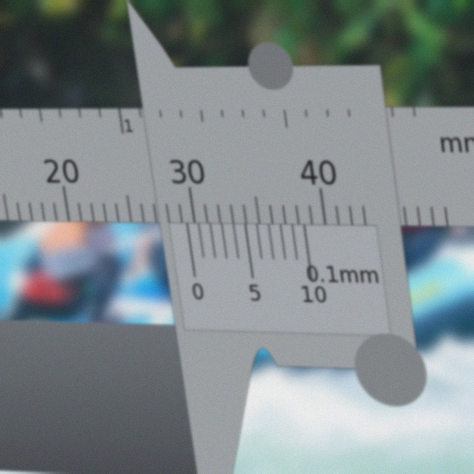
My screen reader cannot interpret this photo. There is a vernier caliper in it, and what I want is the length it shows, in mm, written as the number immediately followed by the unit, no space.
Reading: 29.4mm
